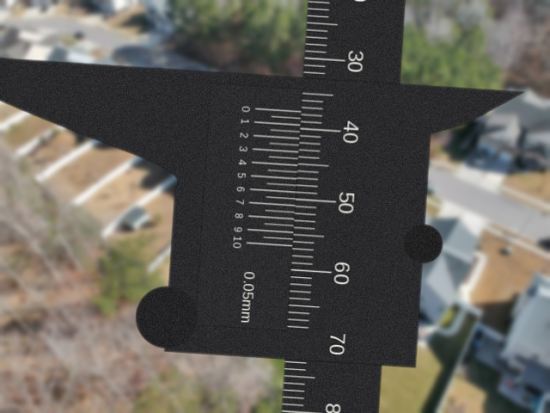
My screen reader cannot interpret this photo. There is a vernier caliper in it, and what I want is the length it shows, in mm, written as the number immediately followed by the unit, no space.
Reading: 37.6mm
